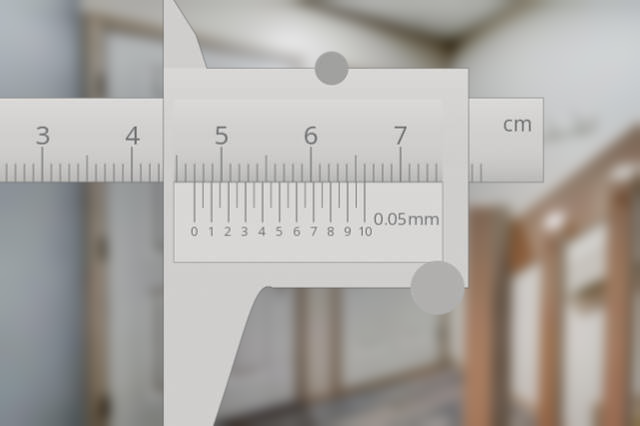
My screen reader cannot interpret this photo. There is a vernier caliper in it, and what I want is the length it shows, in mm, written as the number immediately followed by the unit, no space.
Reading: 47.0mm
